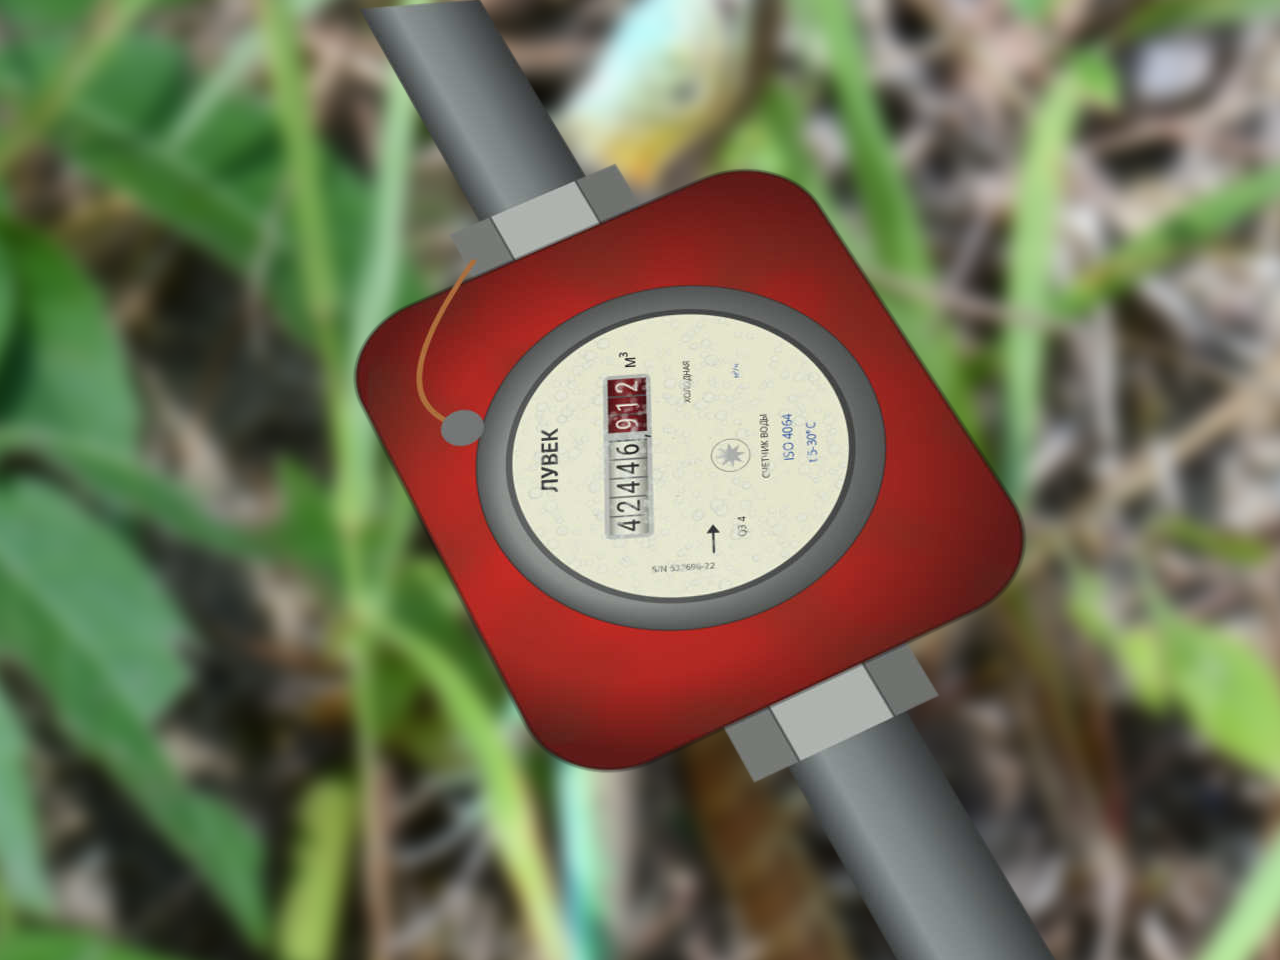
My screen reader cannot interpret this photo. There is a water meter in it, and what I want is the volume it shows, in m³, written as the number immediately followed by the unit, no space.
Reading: 42446.912m³
